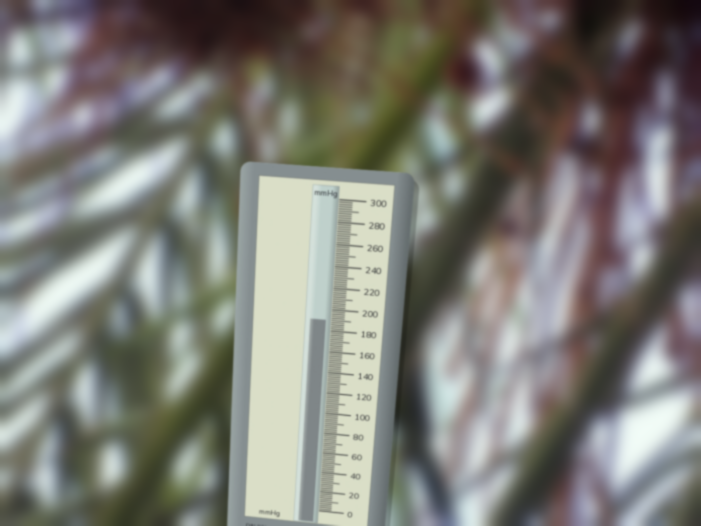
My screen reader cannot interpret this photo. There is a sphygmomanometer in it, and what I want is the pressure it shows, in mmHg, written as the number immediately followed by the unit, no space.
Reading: 190mmHg
